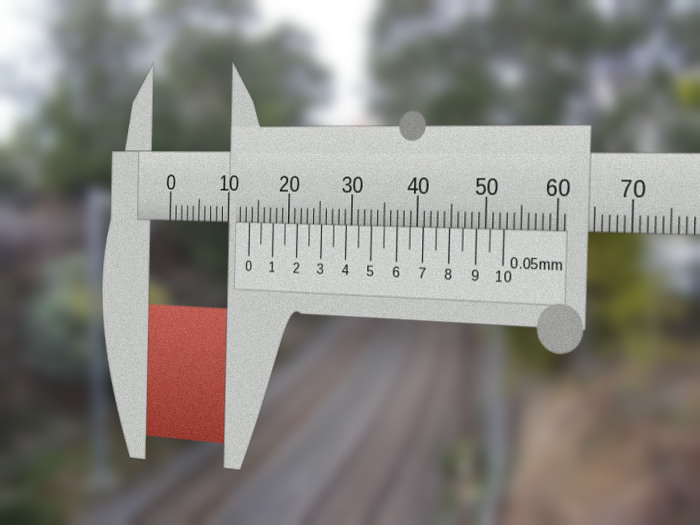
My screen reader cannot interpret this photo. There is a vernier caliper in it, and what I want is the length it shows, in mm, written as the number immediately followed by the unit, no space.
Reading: 13.6mm
